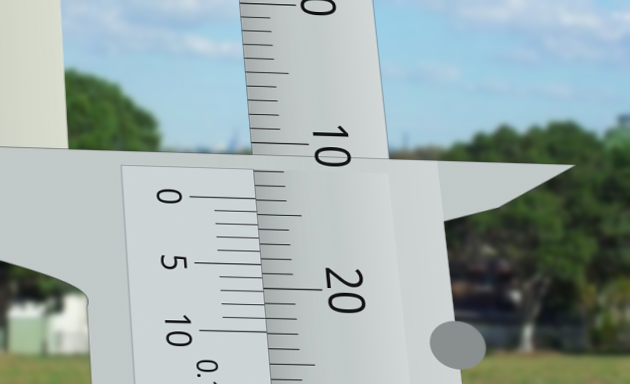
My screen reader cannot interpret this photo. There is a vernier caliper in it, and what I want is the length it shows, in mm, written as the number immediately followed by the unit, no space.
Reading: 13.9mm
